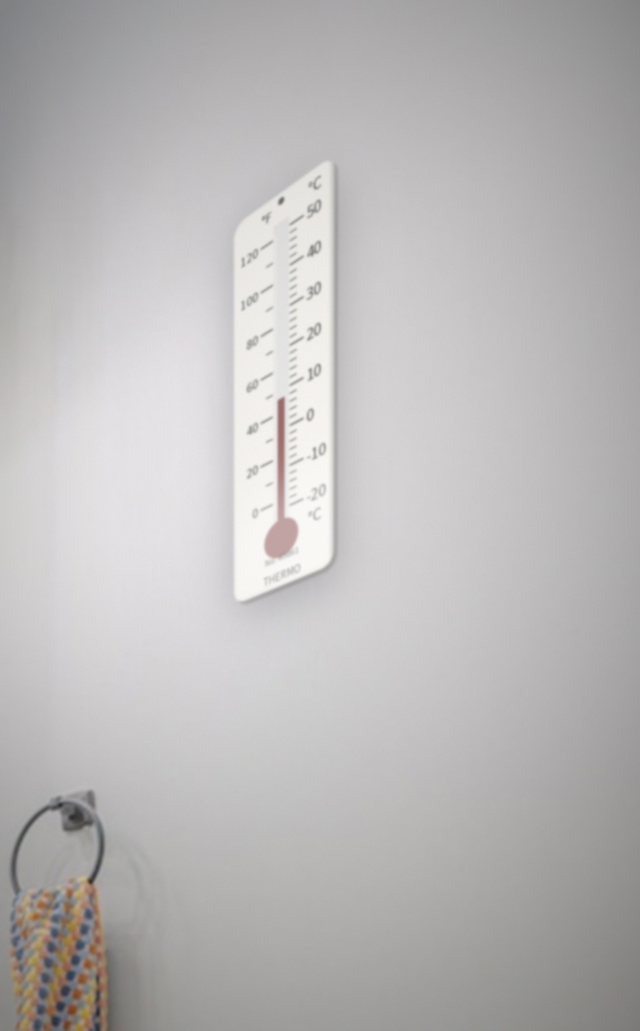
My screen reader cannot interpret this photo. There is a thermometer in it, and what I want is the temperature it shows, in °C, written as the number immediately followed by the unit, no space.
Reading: 8°C
